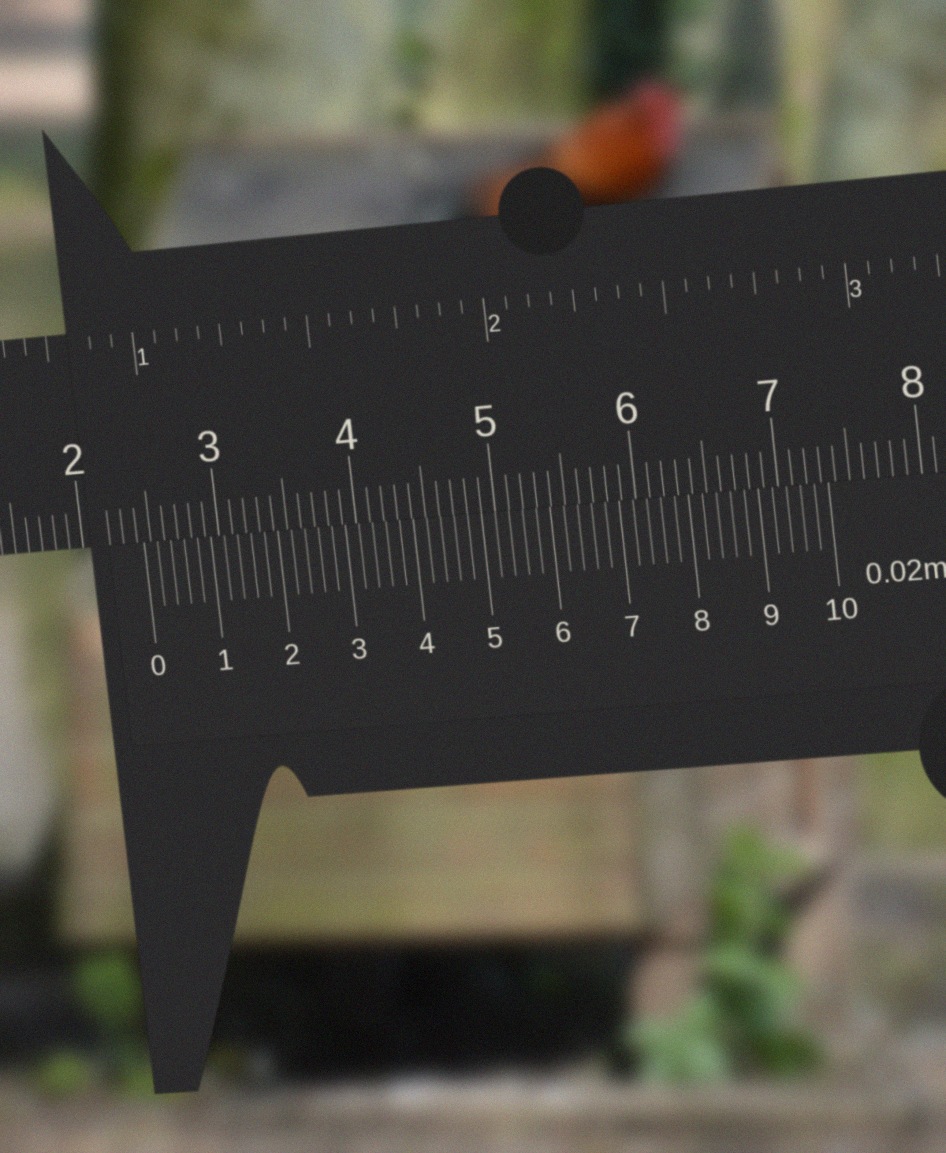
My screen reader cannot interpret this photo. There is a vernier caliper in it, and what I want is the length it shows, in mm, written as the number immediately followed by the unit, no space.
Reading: 24.5mm
